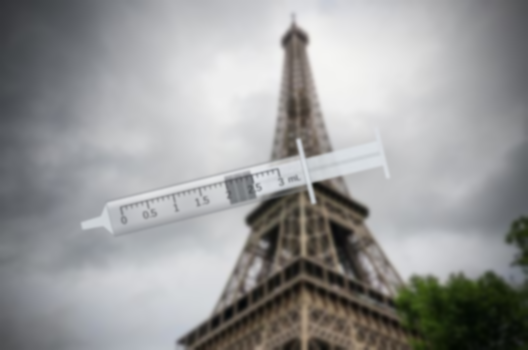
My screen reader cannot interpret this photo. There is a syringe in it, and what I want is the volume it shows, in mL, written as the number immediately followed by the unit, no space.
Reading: 2mL
